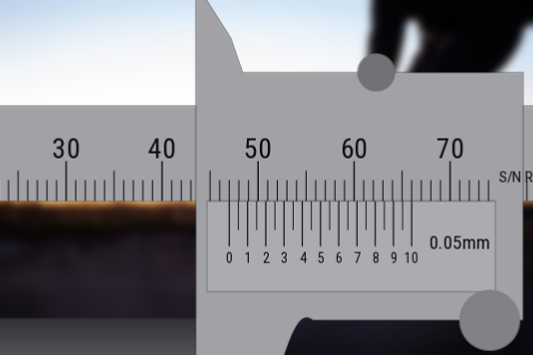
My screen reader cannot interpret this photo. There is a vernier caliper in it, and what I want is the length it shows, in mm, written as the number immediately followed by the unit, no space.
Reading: 47.0mm
